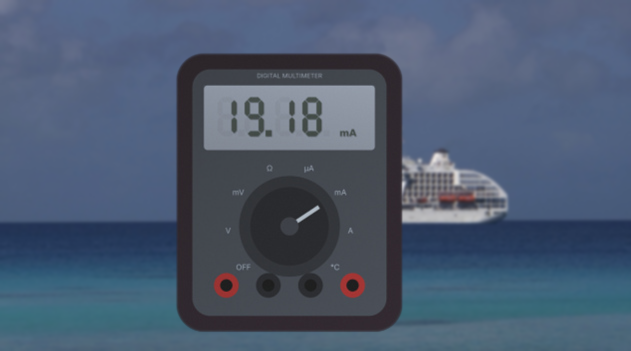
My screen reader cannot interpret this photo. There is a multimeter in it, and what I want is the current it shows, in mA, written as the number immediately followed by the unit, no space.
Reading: 19.18mA
